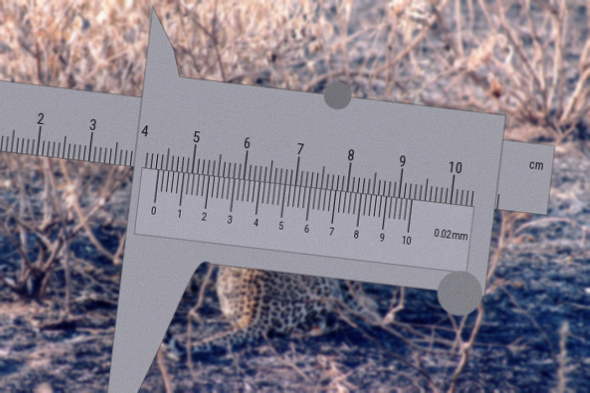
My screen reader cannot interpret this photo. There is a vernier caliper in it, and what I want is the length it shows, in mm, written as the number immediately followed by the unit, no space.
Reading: 43.5mm
